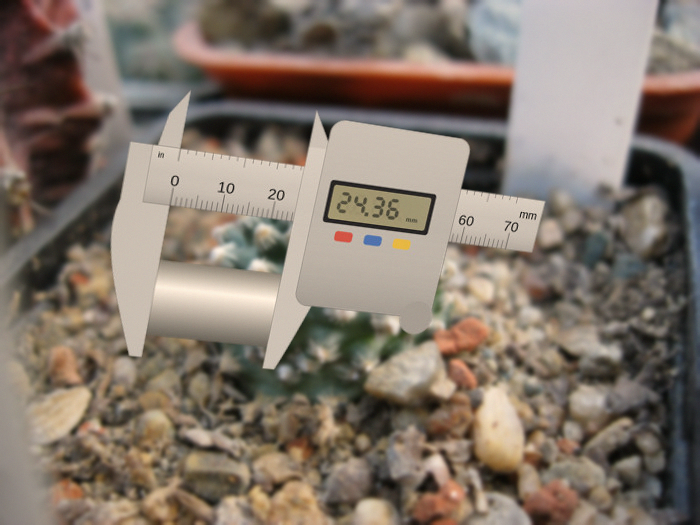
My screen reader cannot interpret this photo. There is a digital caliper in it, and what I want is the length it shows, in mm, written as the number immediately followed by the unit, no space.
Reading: 24.36mm
